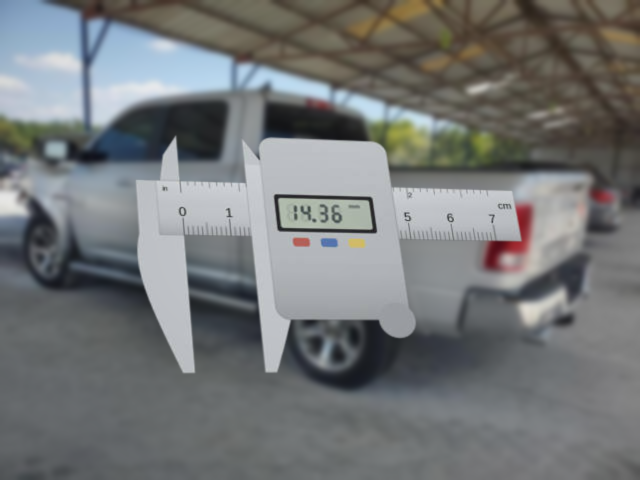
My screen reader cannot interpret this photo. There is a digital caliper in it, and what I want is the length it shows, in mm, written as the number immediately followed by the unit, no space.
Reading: 14.36mm
